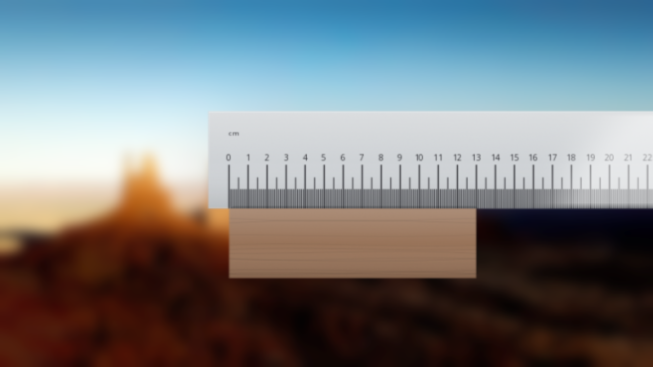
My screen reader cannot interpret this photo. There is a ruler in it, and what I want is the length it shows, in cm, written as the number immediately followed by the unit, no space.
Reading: 13cm
